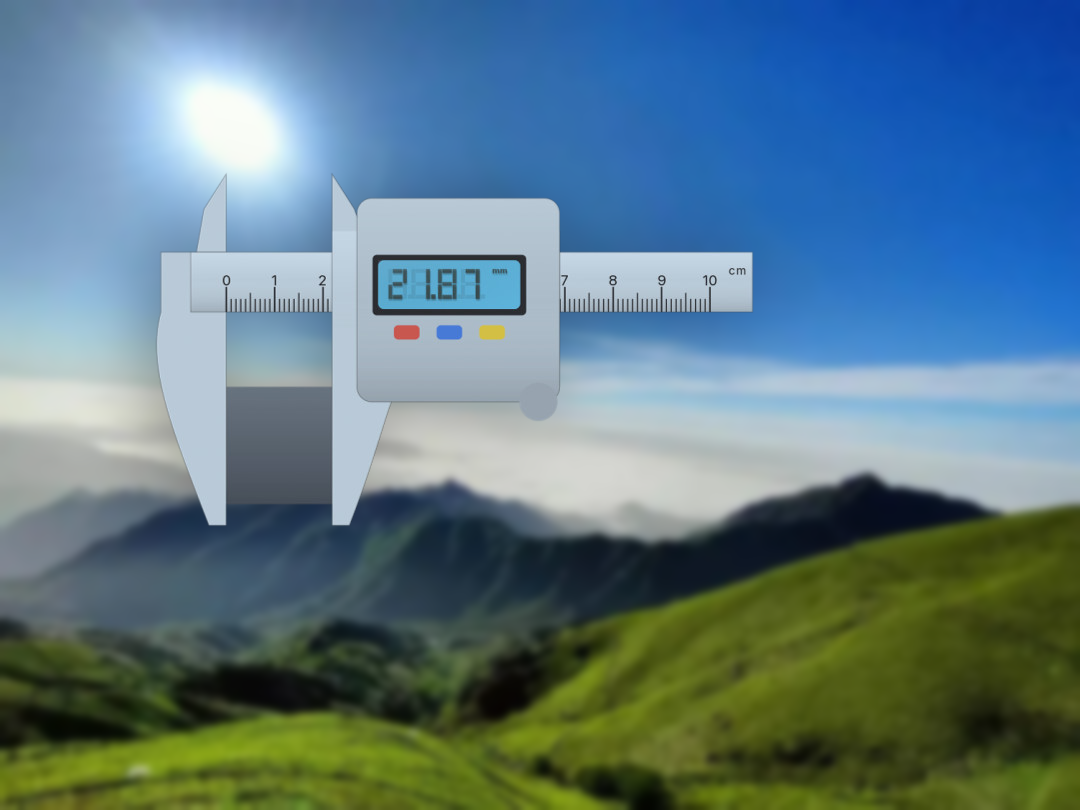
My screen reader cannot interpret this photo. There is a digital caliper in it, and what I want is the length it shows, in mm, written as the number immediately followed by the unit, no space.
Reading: 21.87mm
